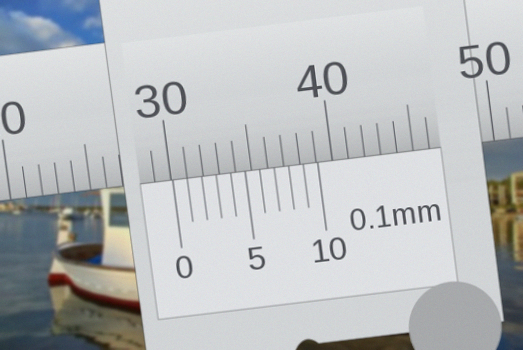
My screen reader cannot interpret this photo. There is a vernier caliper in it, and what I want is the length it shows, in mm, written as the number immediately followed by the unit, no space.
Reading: 30.1mm
